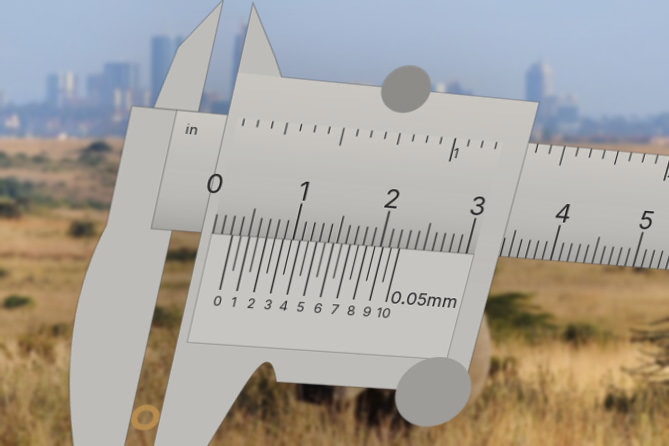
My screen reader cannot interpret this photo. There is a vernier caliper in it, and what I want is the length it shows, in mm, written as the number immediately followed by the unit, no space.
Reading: 3.2mm
